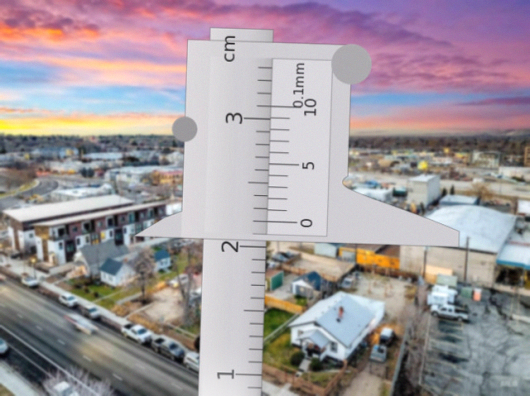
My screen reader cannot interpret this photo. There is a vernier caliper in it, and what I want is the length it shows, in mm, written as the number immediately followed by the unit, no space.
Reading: 22.0mm
